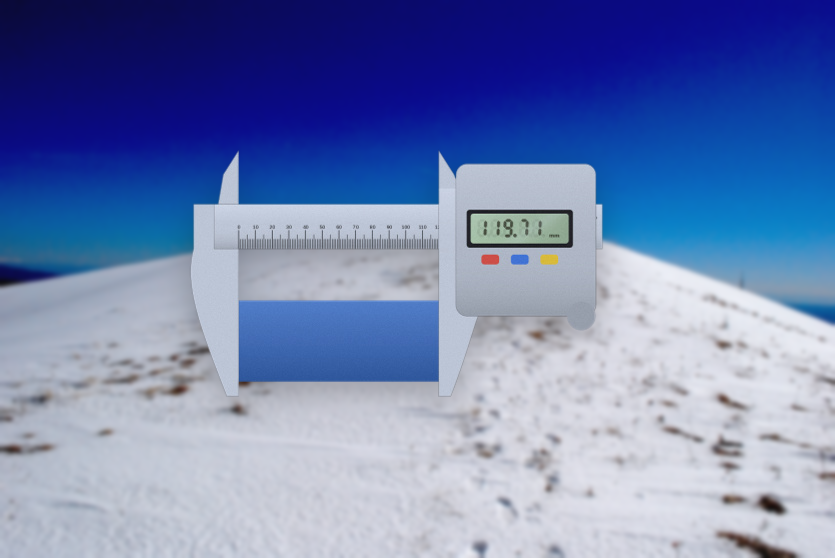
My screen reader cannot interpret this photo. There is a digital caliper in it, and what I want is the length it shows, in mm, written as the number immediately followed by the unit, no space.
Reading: 119.71mm
